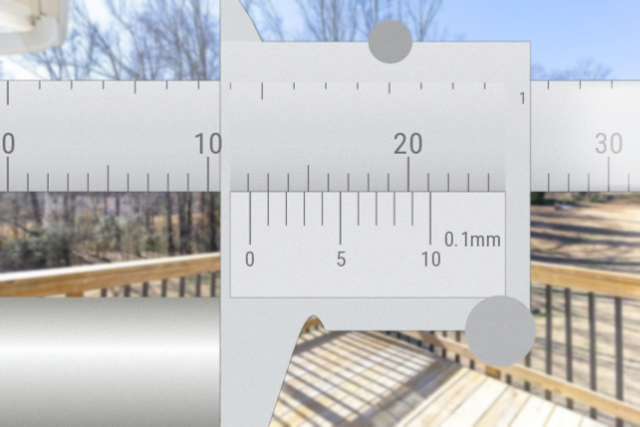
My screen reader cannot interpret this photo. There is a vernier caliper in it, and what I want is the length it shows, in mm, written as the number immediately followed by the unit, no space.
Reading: 12.1mm
